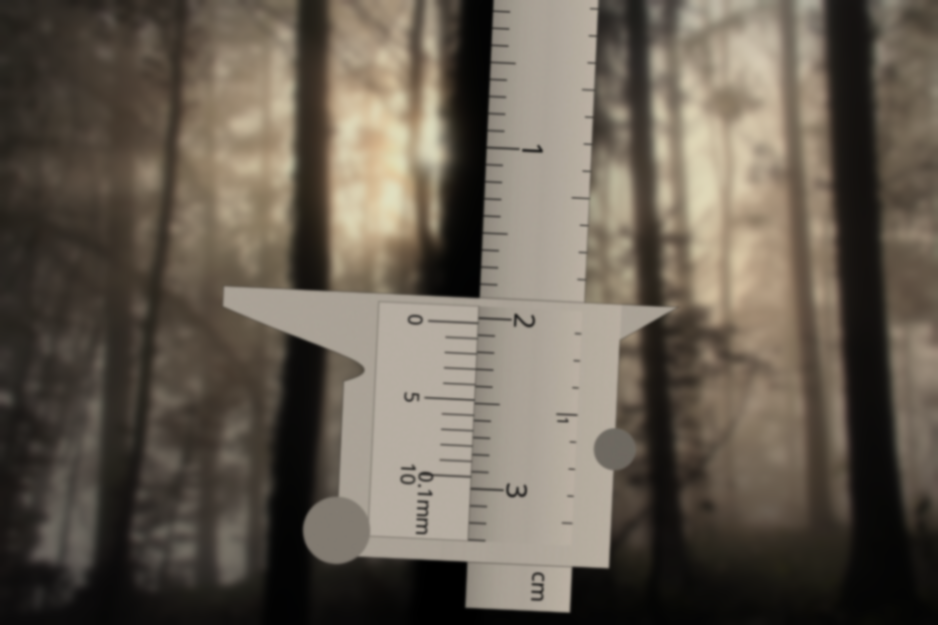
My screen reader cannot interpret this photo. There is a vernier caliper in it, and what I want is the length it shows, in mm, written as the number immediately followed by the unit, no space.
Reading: 20.3mm
